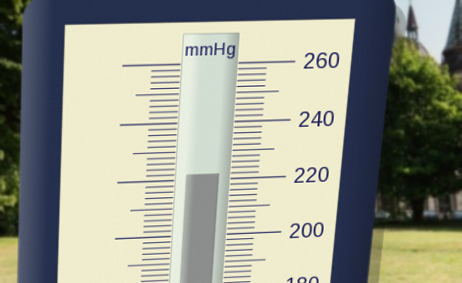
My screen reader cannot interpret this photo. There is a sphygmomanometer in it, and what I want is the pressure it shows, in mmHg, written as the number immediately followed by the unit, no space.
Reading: 222mmHg
